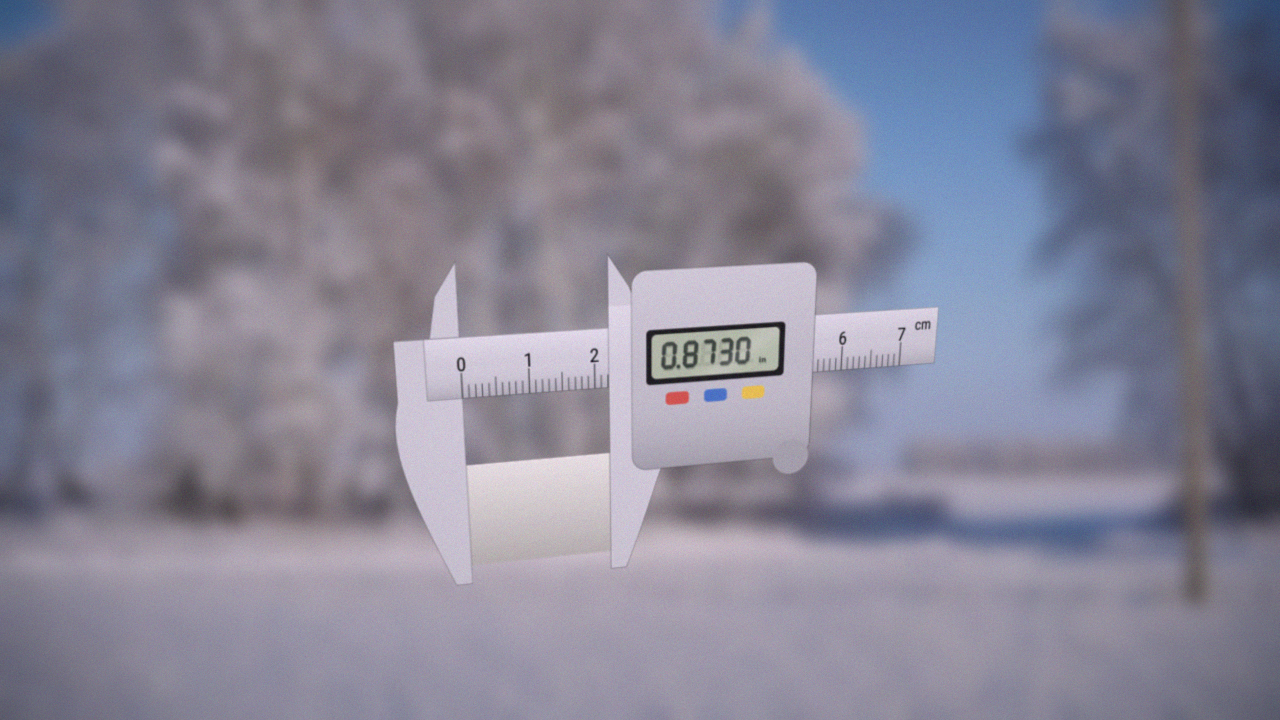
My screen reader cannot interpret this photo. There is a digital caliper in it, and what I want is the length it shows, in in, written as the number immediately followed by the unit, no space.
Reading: 0.8730in
